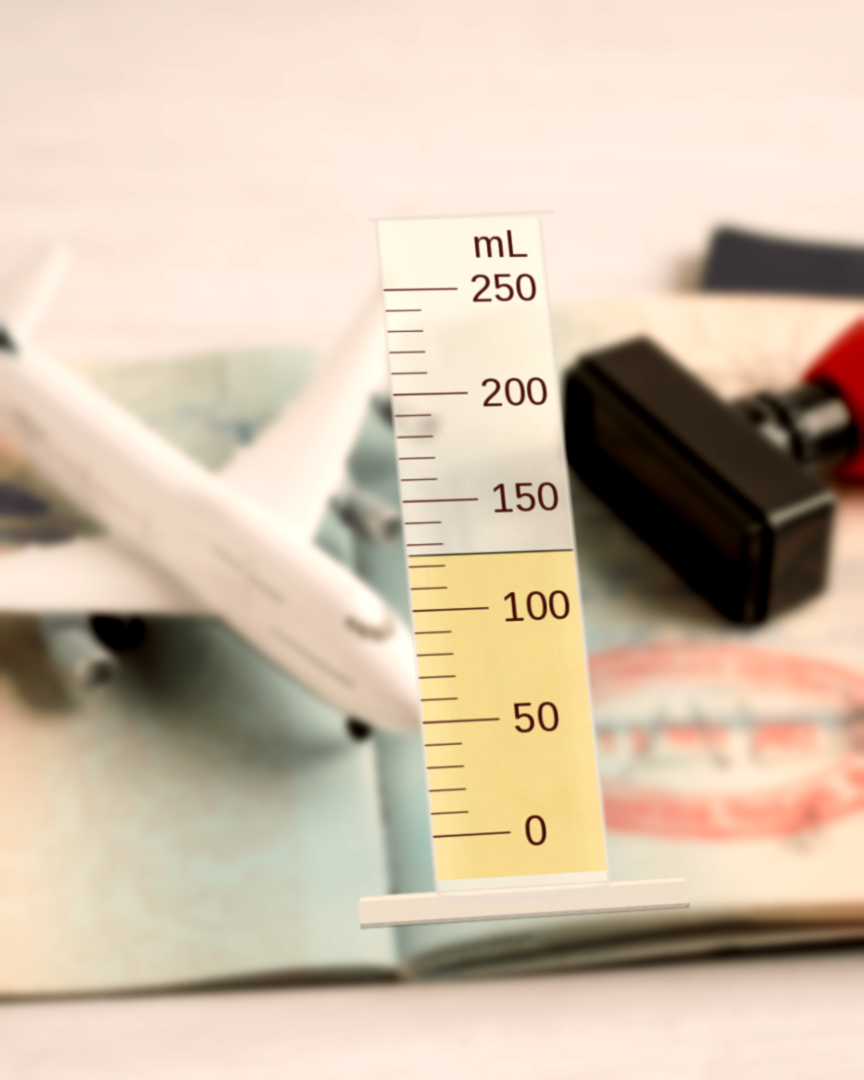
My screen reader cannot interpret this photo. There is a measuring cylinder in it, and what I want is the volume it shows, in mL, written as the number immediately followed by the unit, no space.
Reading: 125mL
